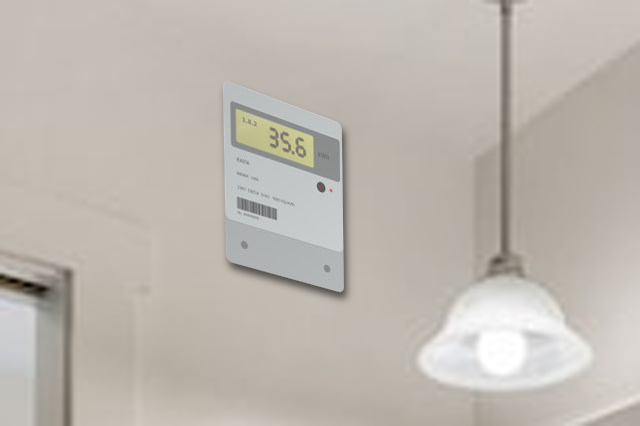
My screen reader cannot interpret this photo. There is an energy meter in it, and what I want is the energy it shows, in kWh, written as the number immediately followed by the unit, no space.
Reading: 35.6kWh
